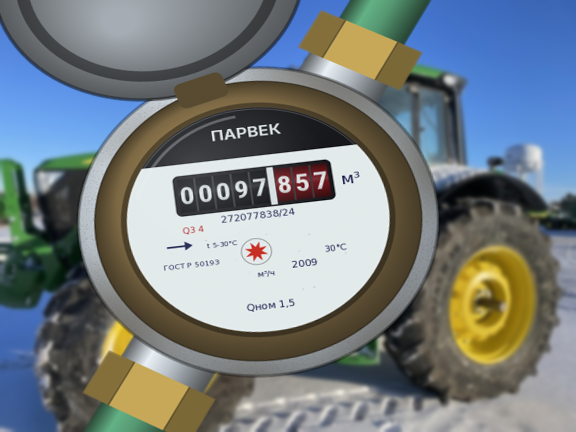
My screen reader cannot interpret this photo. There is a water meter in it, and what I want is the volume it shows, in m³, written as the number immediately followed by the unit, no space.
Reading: 97.857m³
